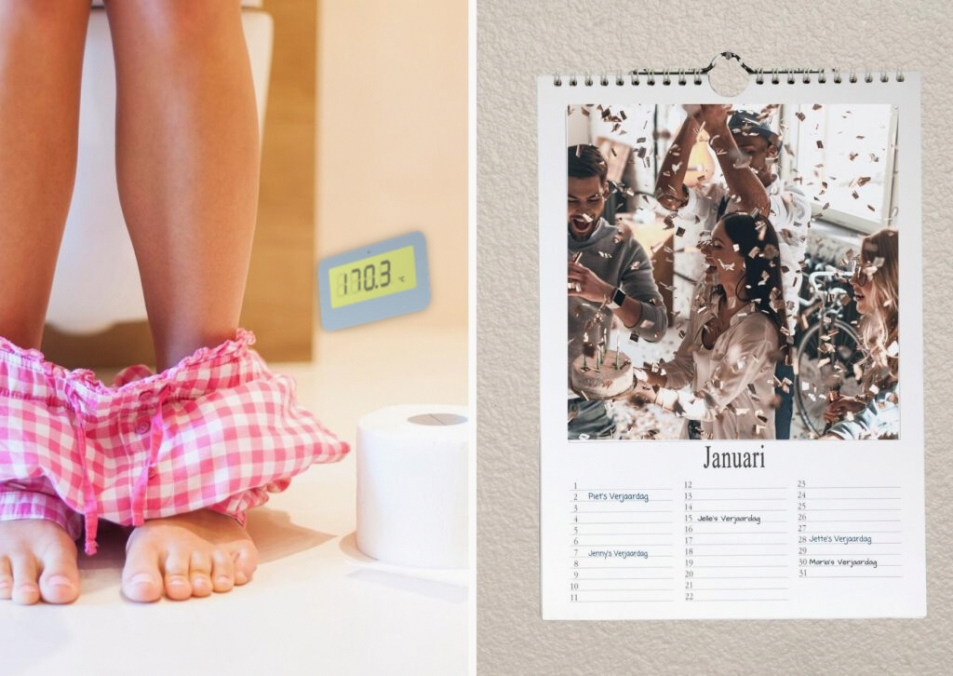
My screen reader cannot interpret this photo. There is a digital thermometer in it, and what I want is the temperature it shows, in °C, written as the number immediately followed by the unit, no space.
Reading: 170.3°C
